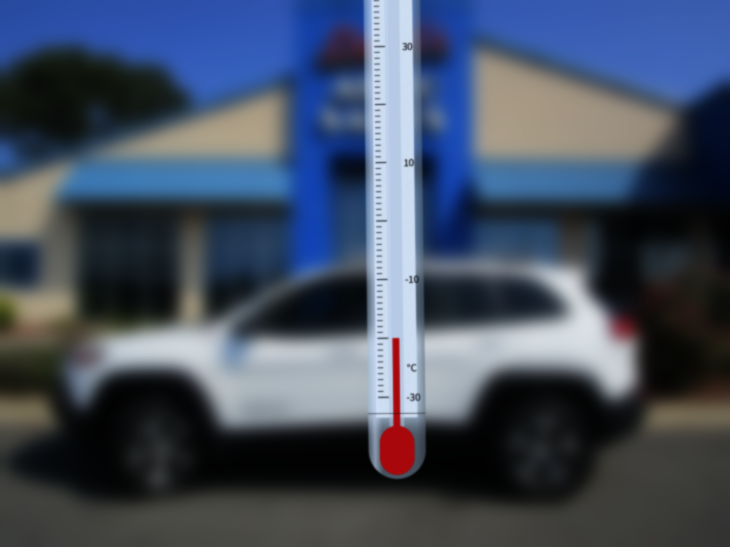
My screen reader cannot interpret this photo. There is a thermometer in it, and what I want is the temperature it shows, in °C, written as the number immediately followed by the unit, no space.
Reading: -20°C
